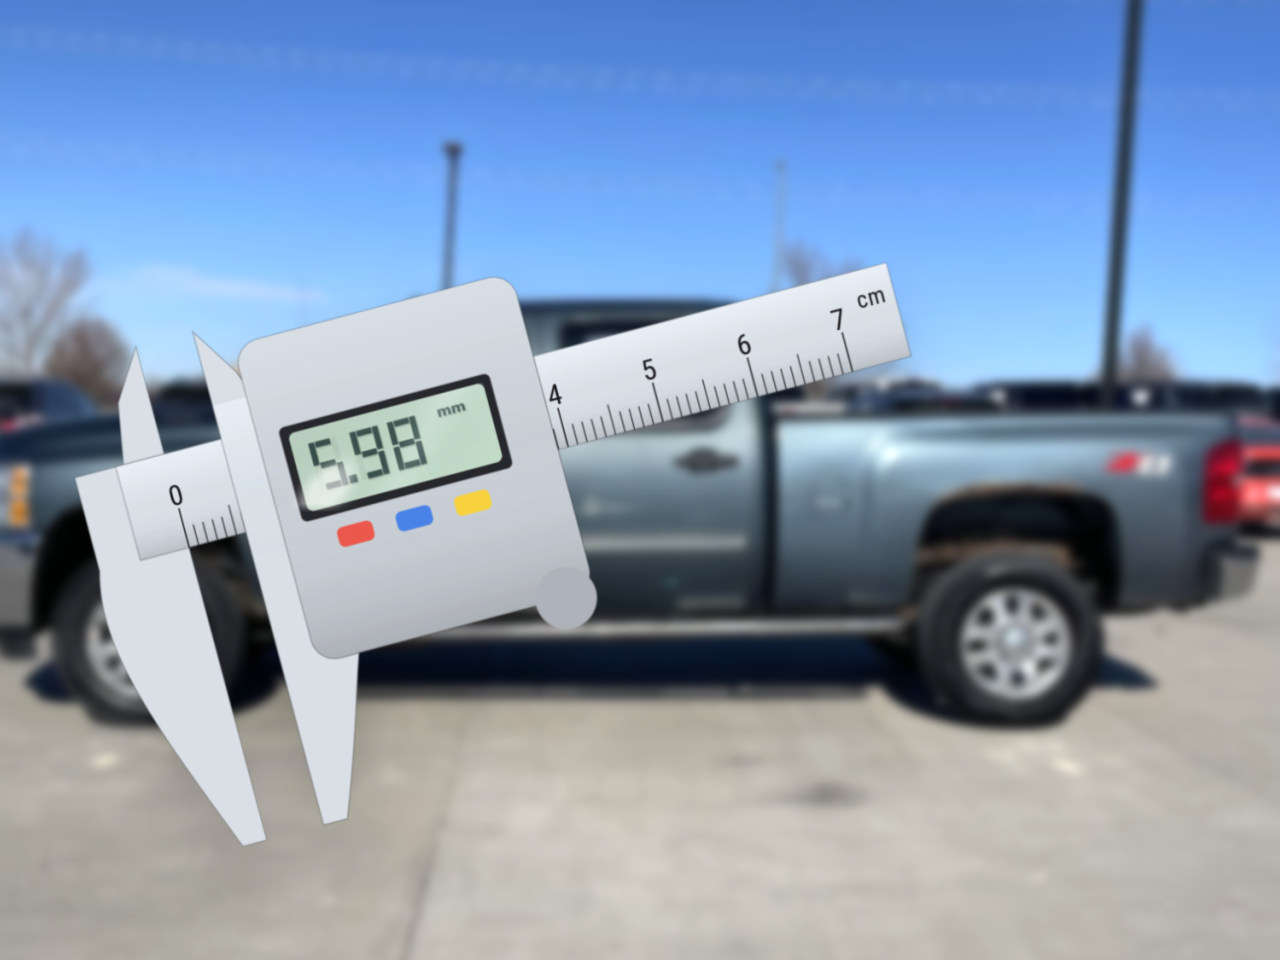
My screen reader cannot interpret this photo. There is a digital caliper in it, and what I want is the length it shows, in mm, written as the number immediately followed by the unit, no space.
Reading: 5.98mm
